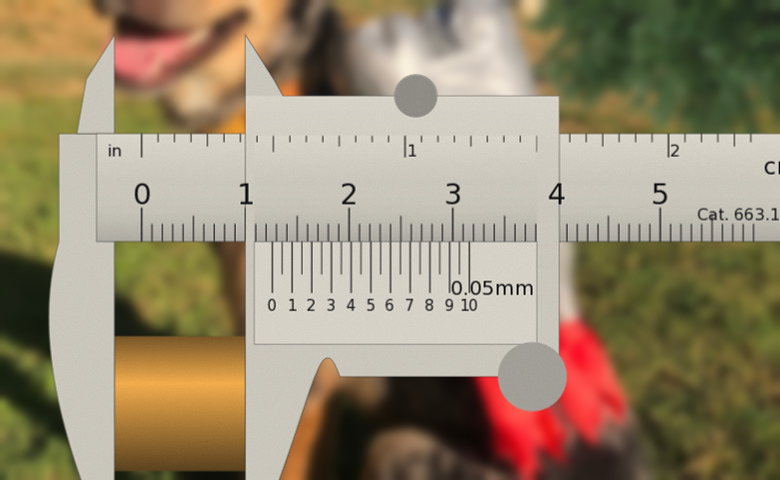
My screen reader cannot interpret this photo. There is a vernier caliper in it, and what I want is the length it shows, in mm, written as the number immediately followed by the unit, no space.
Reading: 12.6mm
